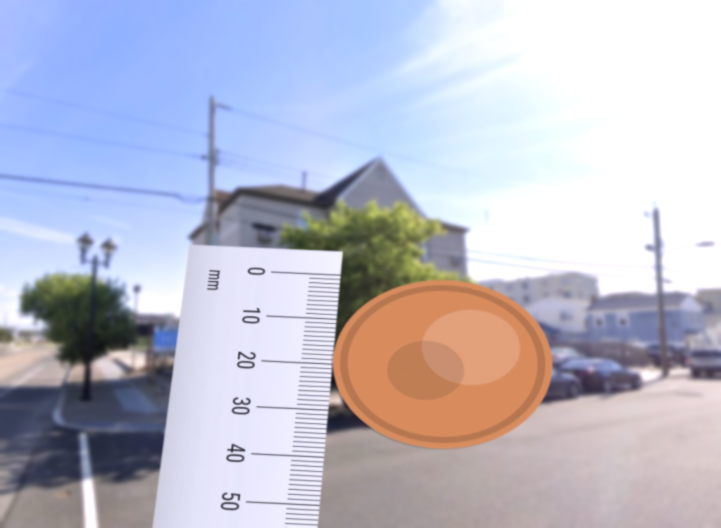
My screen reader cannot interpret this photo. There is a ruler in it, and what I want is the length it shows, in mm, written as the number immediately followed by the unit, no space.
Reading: 37mm
